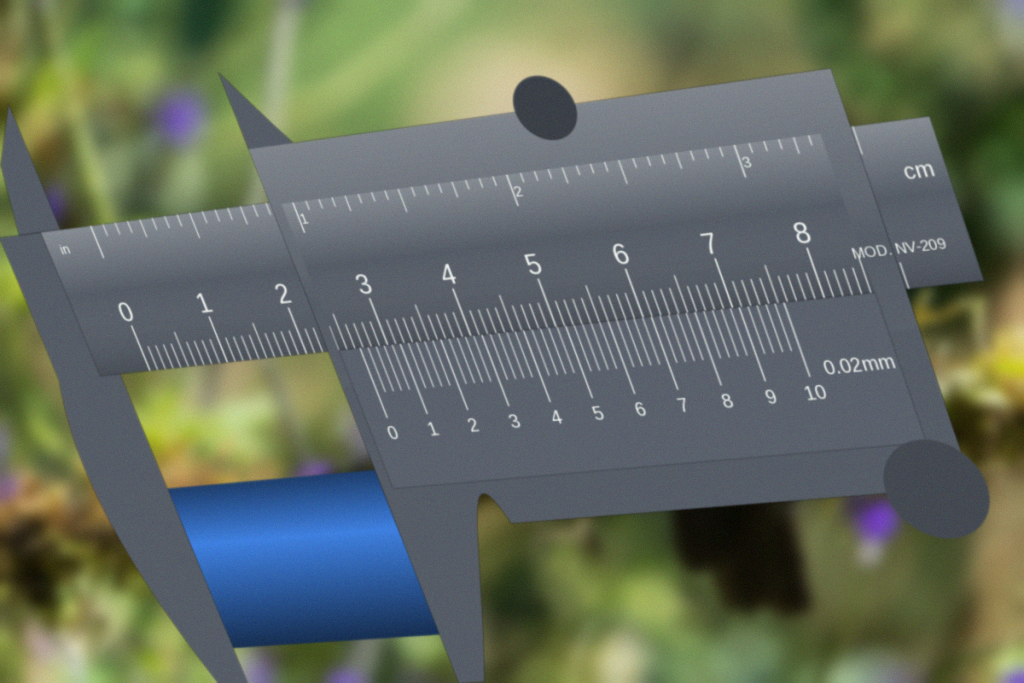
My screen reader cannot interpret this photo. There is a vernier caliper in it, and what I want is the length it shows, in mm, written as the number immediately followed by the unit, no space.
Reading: 26.6mm
